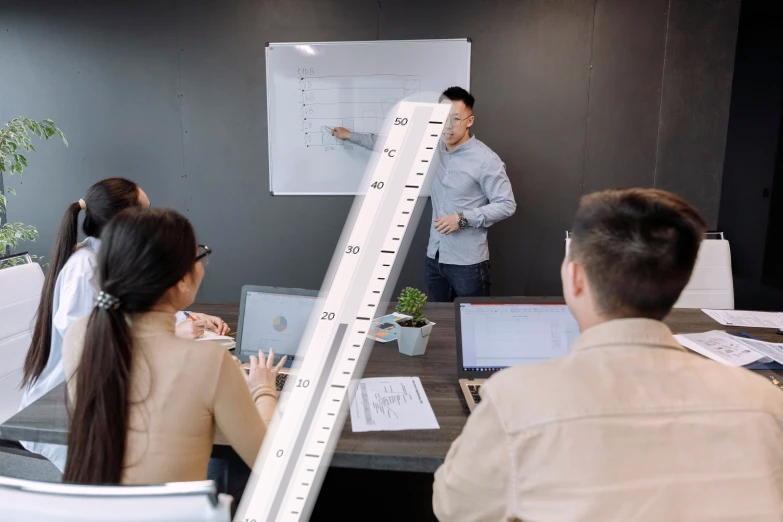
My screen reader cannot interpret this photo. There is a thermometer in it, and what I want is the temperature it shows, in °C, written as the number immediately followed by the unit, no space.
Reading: 19°C
